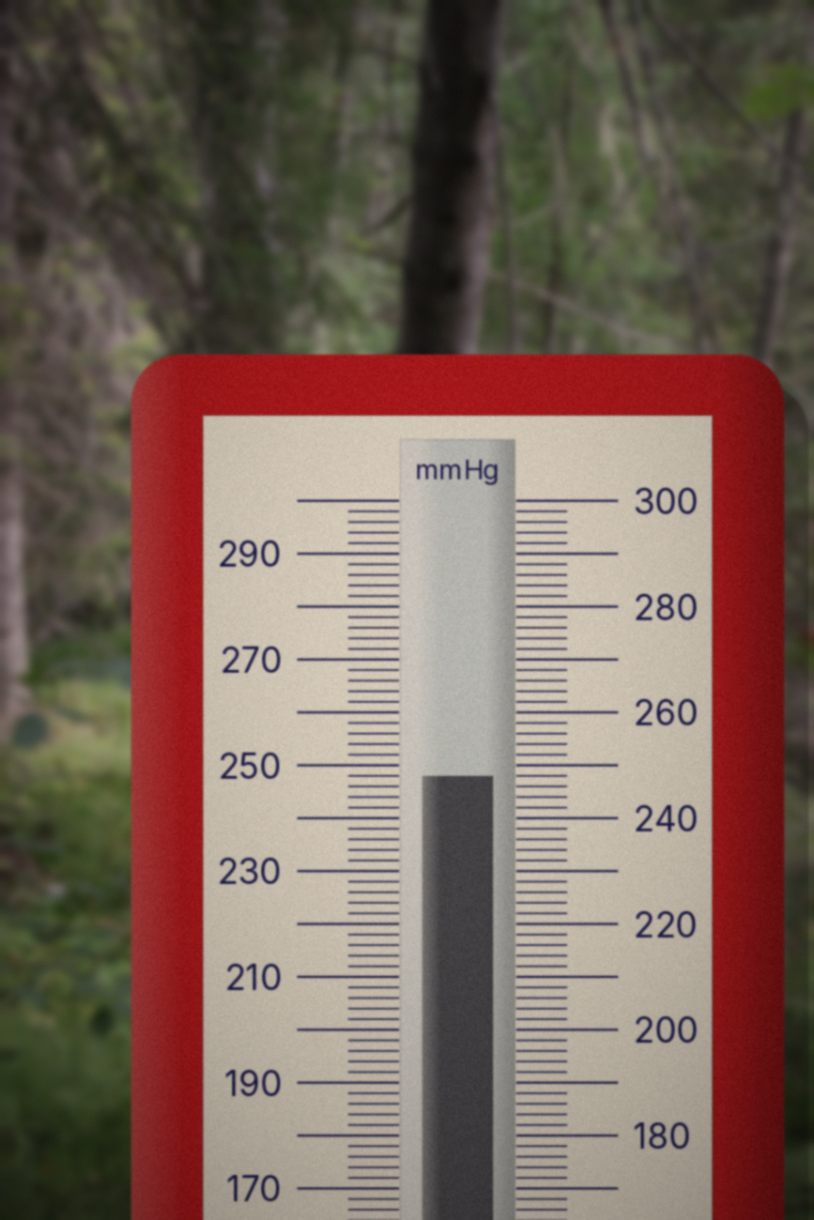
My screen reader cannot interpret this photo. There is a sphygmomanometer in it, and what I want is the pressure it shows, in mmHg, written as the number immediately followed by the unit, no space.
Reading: 248mmHg
